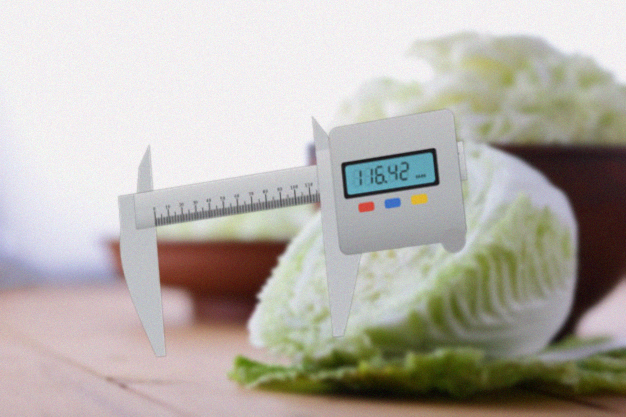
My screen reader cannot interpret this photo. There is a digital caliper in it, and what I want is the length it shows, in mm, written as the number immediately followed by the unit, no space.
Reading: 116.42mm
